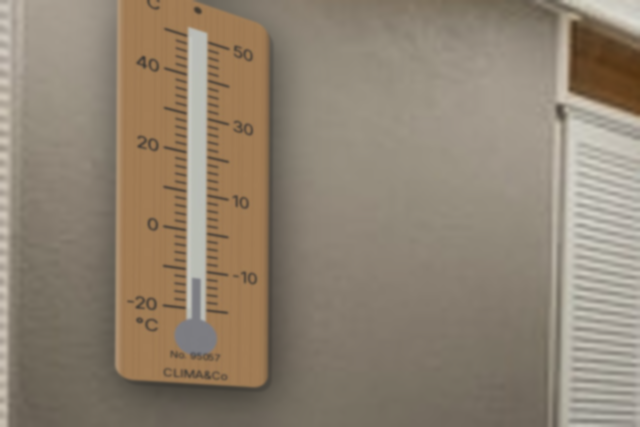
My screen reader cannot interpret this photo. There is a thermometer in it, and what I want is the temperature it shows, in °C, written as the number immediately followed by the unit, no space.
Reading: -12°C
